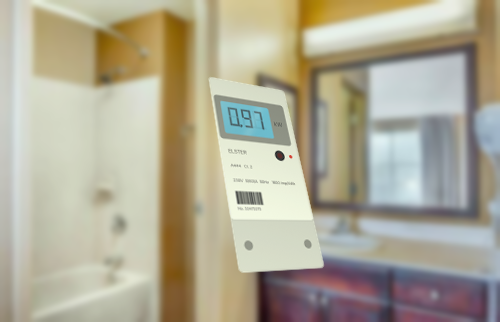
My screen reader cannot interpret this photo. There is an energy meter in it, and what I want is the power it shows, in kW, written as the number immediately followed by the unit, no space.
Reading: 0.97kW
